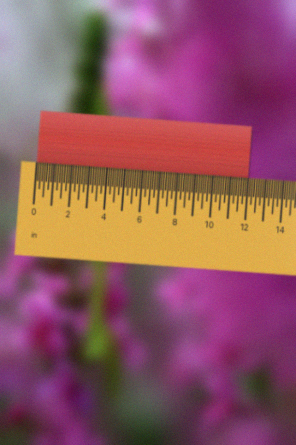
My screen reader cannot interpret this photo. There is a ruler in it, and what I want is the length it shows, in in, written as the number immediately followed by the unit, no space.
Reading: 12in
